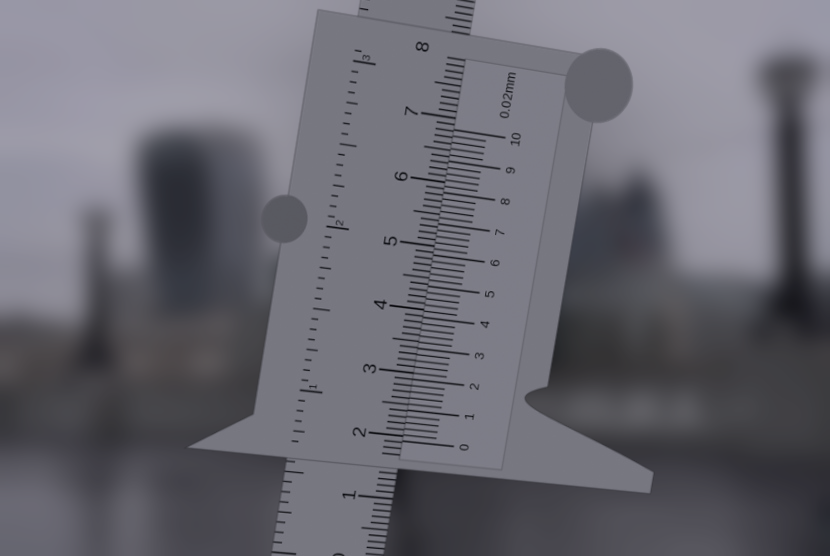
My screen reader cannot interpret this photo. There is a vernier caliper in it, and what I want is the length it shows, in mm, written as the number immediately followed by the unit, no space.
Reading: 19.2mm
